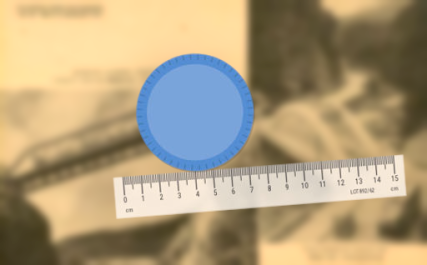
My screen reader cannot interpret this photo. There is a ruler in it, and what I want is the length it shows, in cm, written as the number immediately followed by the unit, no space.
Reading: 6.5cm
